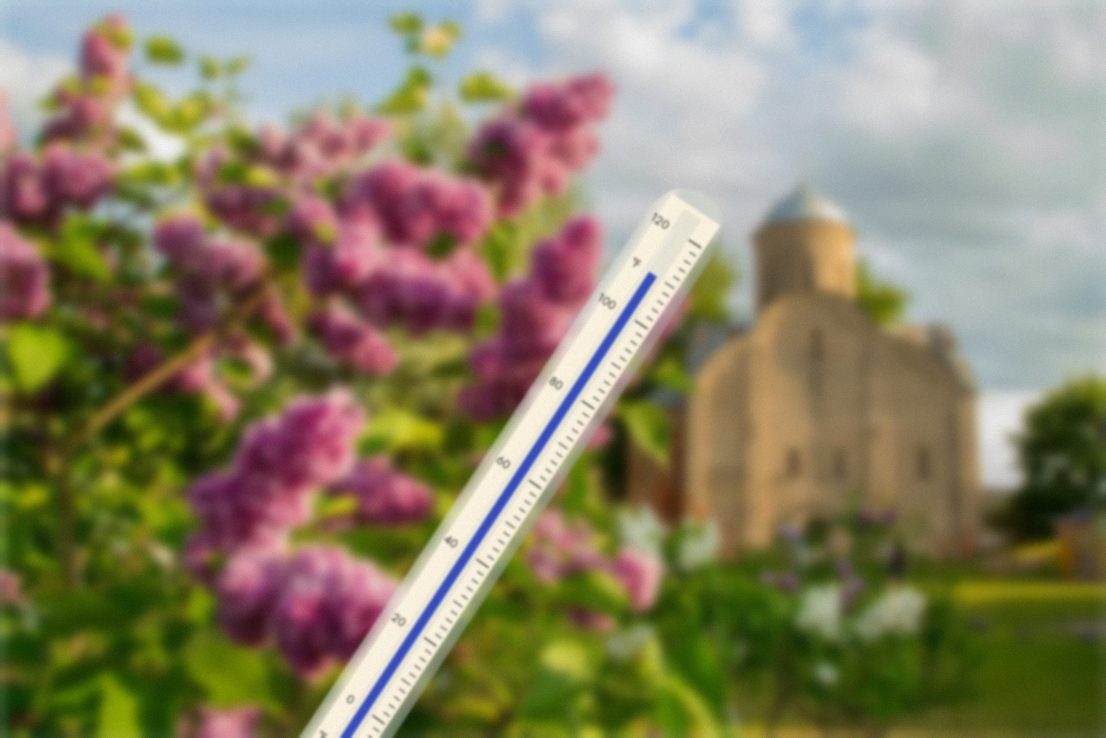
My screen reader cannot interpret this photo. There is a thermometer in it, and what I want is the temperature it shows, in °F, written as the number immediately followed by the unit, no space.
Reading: 110°F
